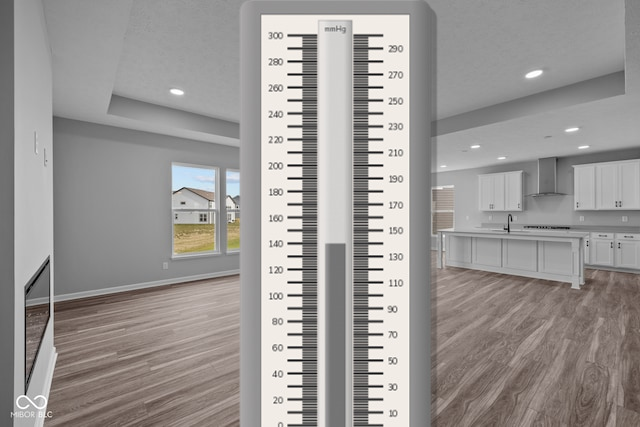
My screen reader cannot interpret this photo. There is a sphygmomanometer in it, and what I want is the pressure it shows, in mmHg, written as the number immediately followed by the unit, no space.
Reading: 140mmHg
